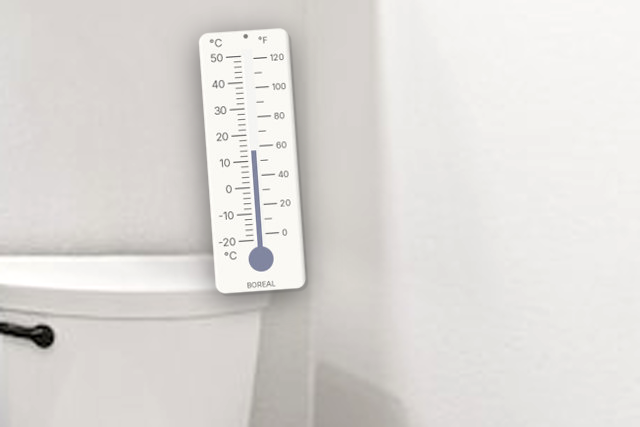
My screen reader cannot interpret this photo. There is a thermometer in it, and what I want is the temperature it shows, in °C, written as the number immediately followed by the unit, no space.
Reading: 14°C
